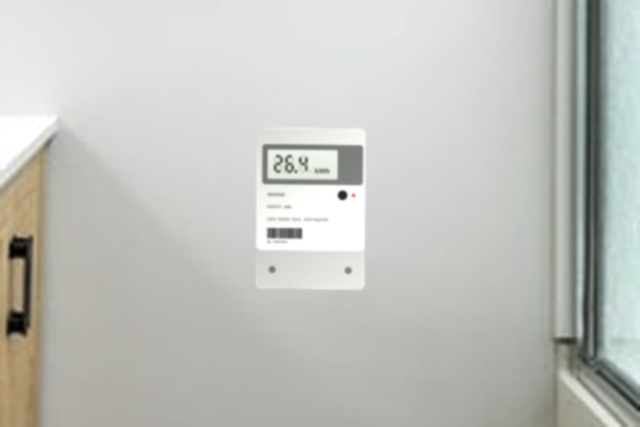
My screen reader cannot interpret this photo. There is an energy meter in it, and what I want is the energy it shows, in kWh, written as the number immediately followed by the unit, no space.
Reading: 26.4kWh
